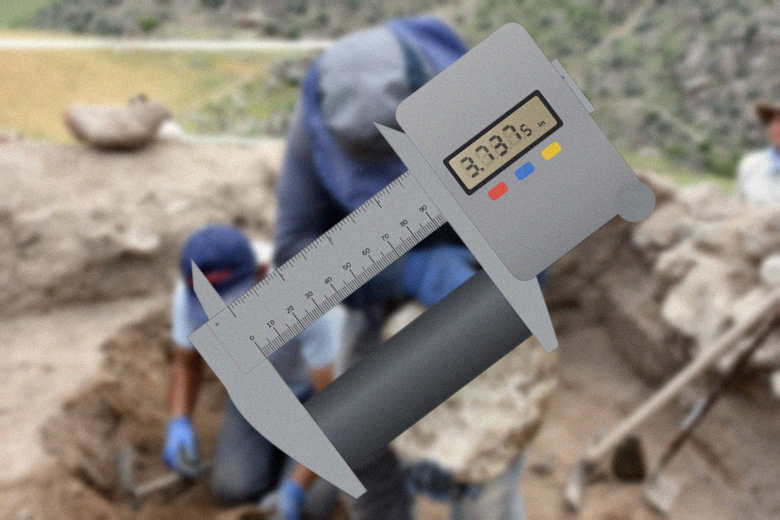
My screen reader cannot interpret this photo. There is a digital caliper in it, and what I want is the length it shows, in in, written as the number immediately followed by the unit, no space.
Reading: 3.7375in
